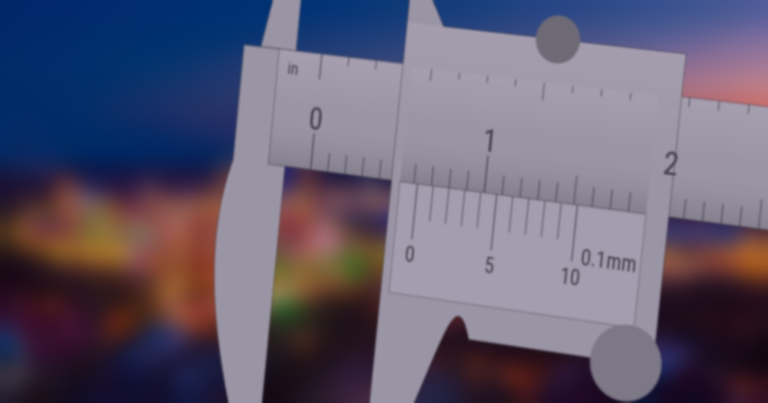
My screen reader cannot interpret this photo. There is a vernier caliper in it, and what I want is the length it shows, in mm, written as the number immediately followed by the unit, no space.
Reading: 6.2mm
